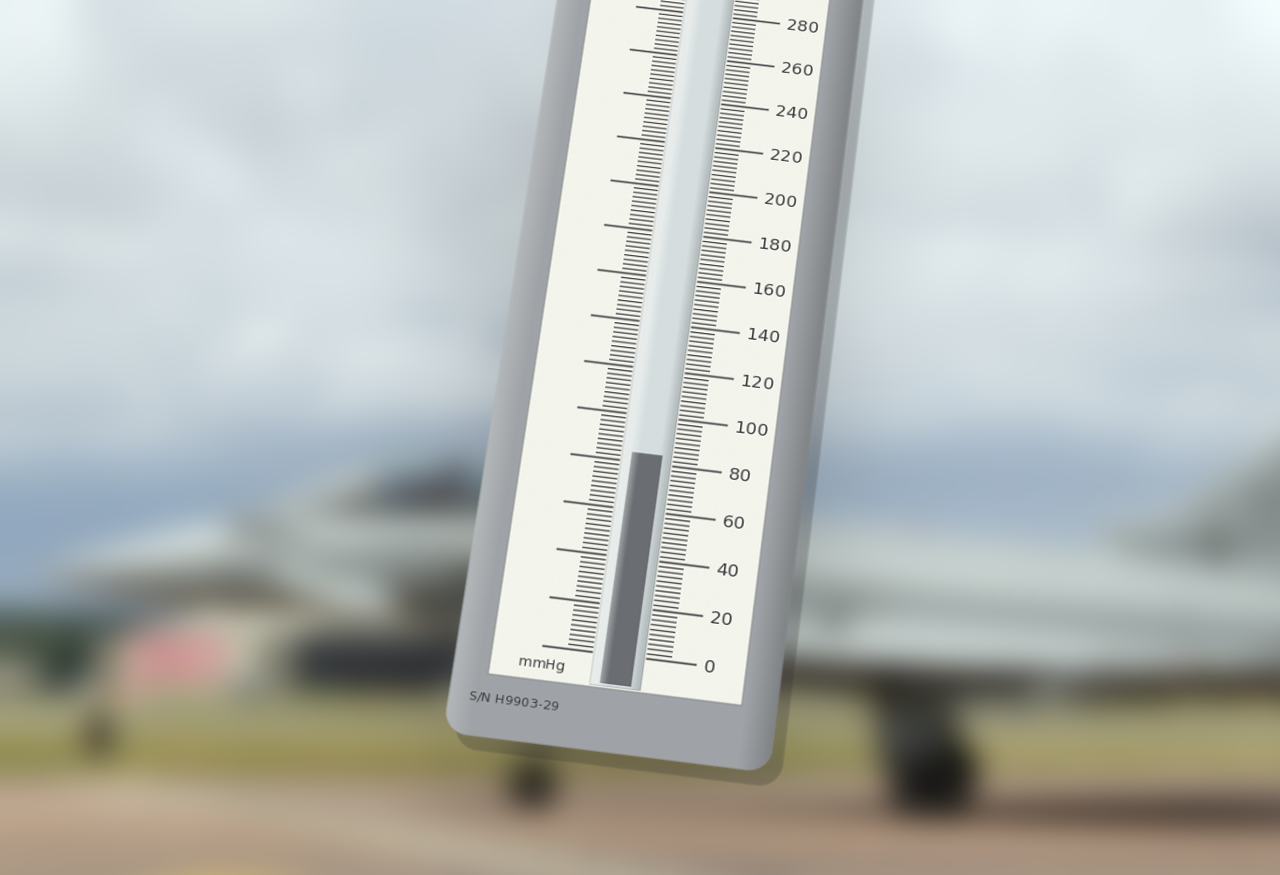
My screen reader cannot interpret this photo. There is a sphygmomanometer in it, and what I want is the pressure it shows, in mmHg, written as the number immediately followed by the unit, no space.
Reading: 84mmHg
